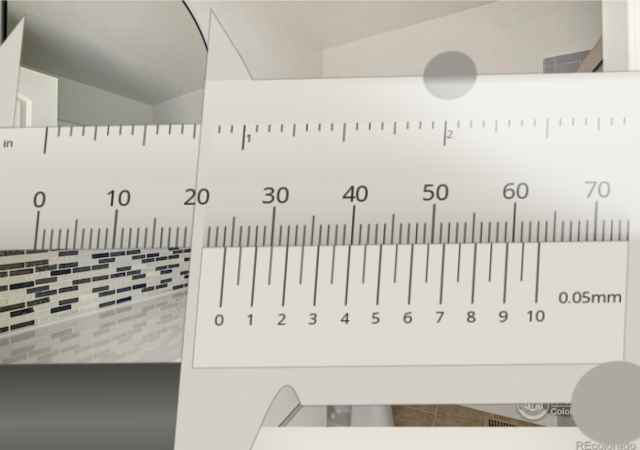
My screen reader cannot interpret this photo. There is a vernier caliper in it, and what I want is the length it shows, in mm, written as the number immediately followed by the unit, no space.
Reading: 24.2mm
